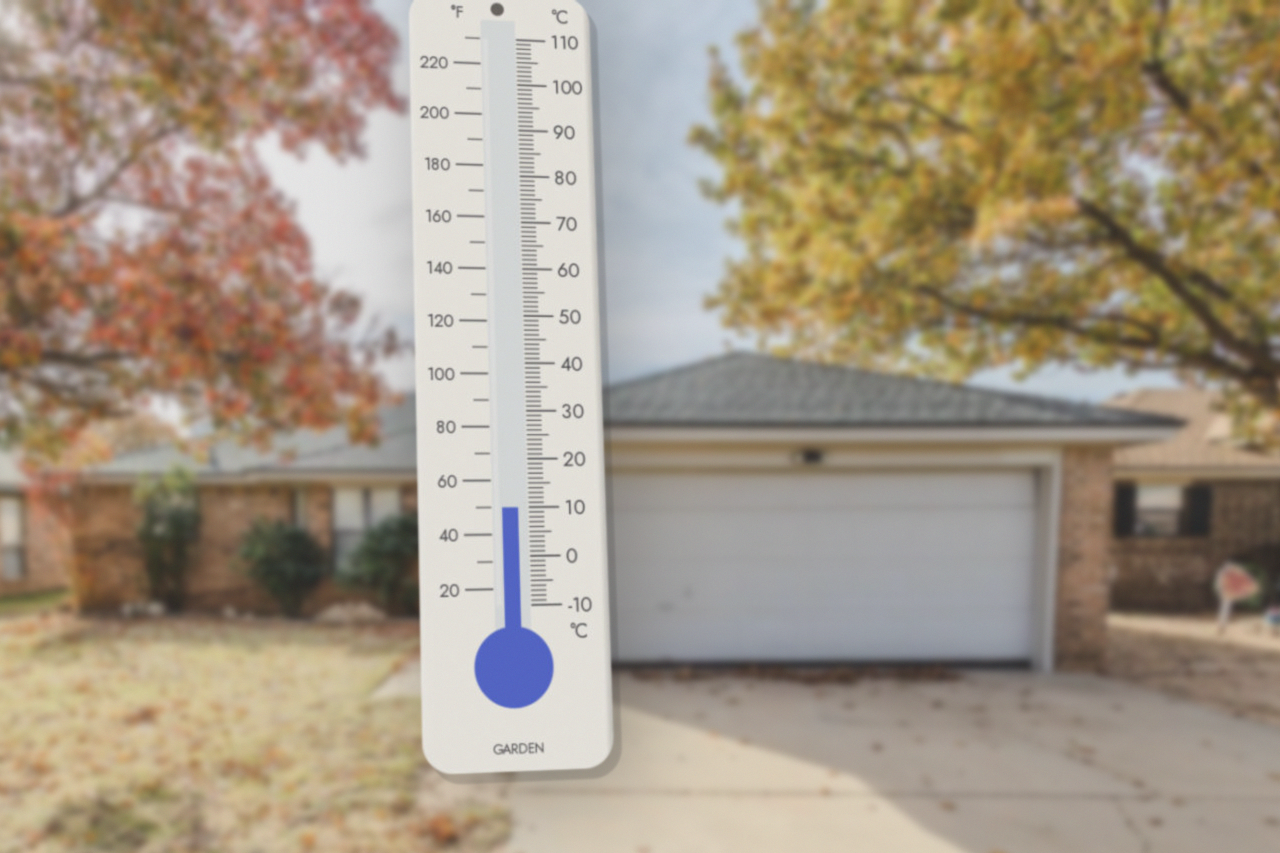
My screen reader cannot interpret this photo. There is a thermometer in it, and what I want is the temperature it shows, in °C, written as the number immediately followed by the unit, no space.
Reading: 10°C
